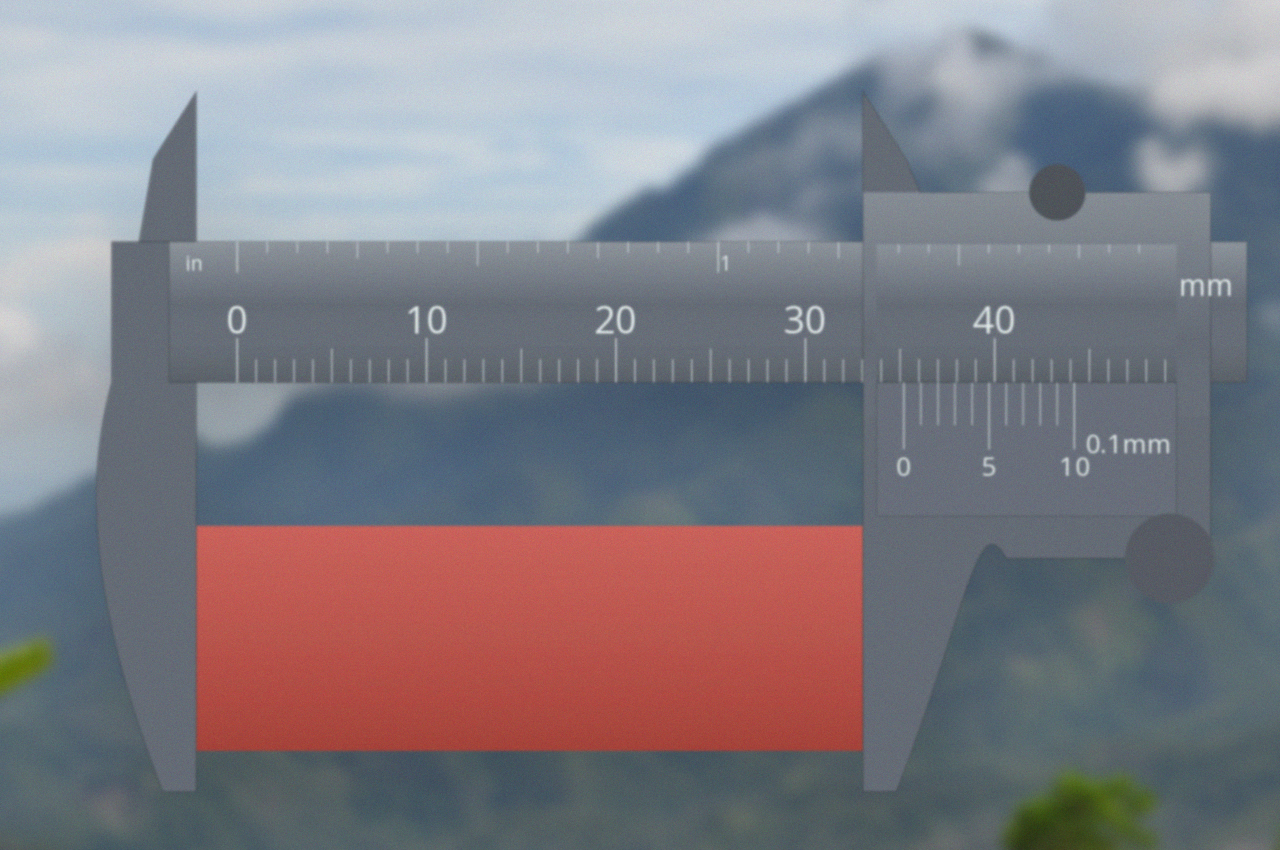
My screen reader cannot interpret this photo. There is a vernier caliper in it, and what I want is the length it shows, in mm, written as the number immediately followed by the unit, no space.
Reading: 35.2mm
